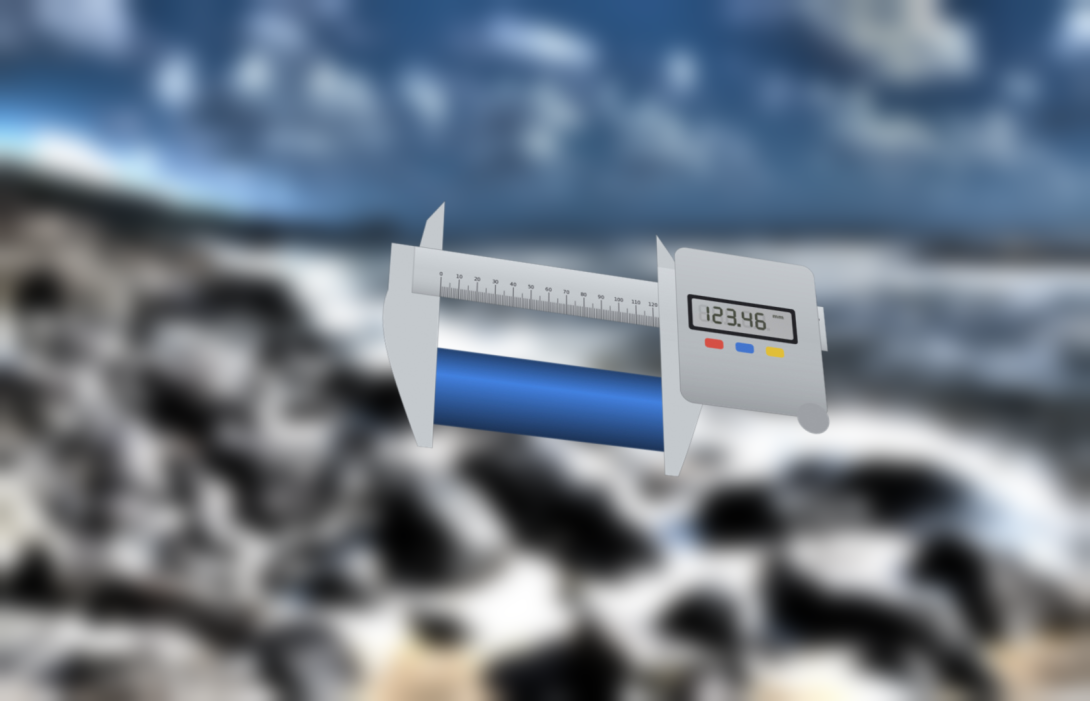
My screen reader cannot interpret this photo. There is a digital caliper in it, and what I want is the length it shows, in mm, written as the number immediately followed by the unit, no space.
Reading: 123.46mm
